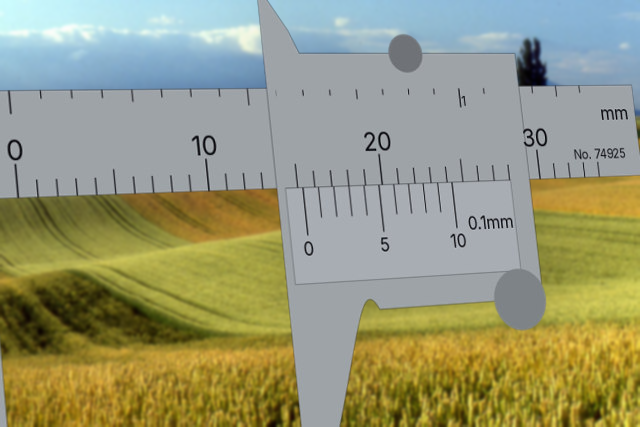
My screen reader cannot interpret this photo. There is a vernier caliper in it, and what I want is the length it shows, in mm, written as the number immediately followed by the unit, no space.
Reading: 15.3mm
